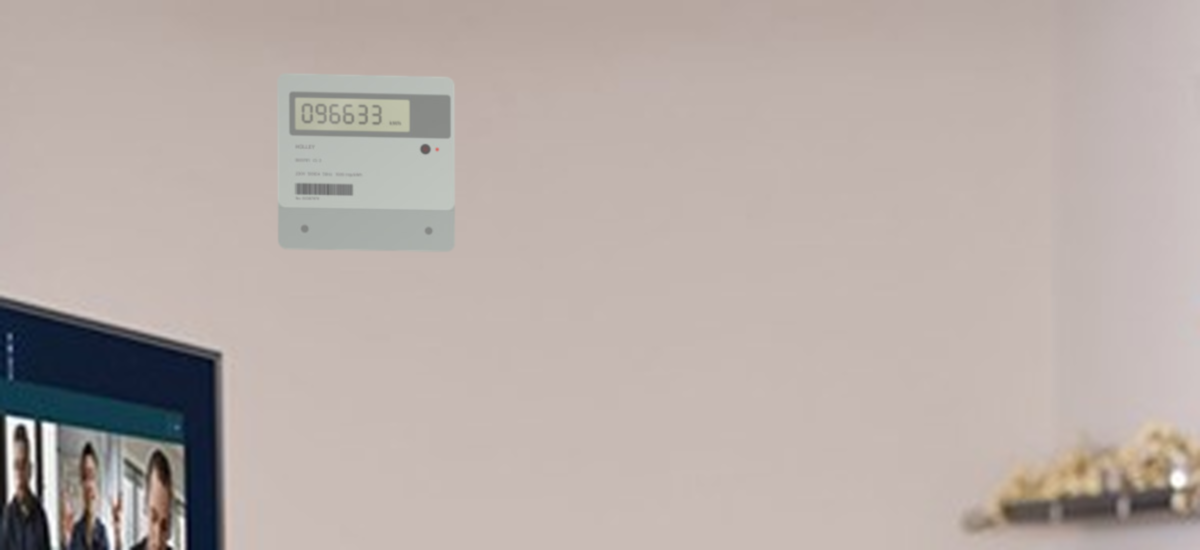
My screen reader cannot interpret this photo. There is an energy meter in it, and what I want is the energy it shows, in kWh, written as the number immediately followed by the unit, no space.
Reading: 96633kWh
